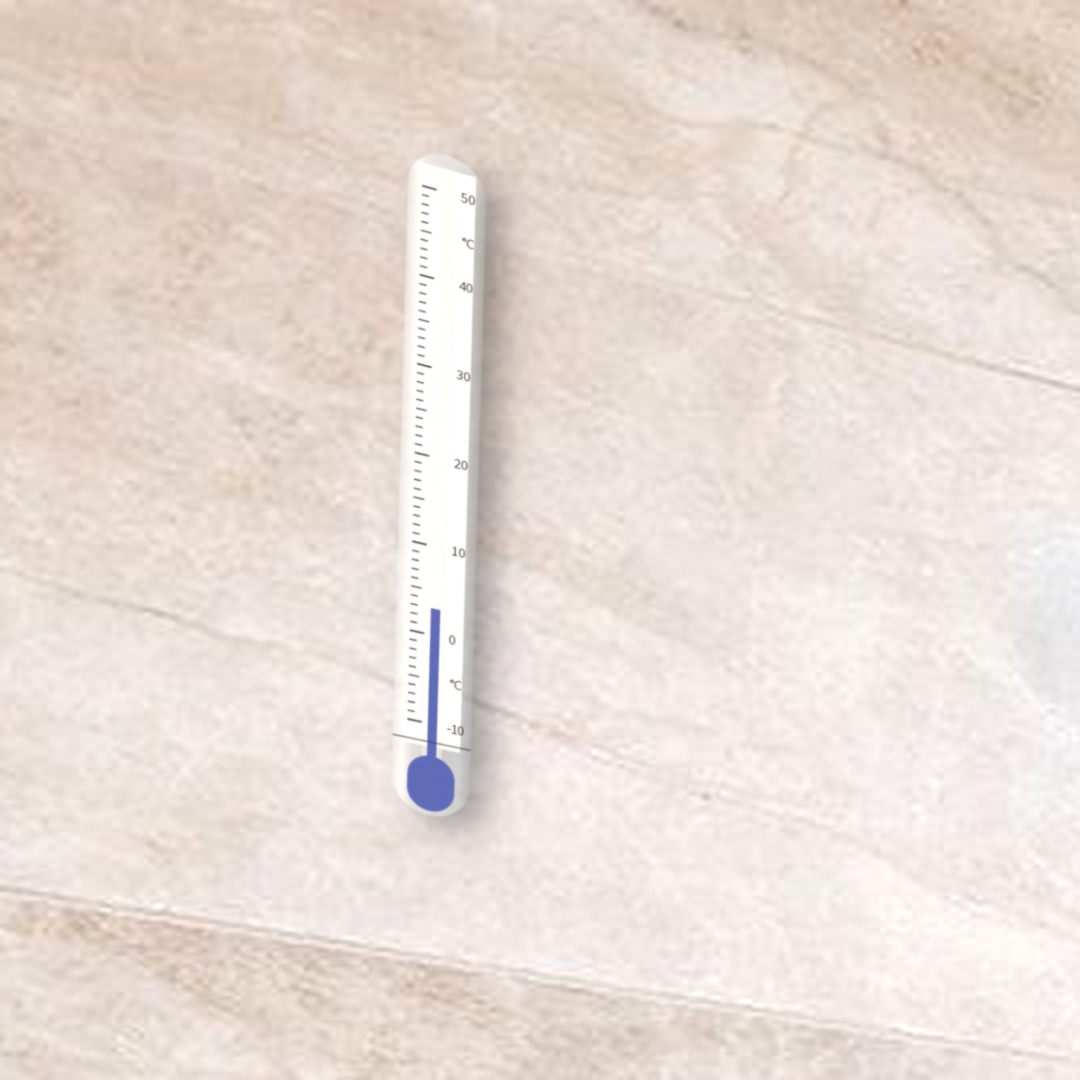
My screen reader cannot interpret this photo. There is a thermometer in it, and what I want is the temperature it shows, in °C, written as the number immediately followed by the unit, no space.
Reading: 3°C
